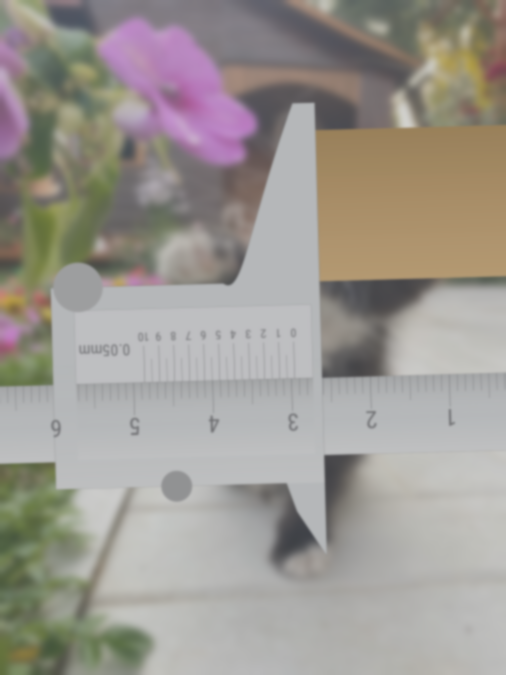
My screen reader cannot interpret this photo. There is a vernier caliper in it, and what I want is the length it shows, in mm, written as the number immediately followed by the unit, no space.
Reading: 29.6mm
